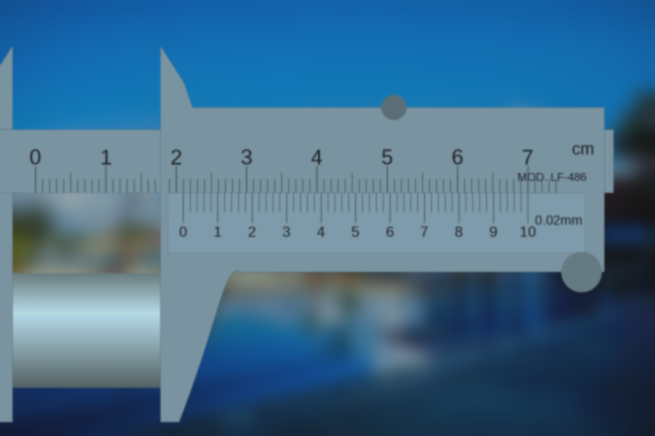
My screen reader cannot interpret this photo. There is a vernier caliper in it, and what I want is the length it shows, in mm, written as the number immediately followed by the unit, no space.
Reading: 21.0mm
